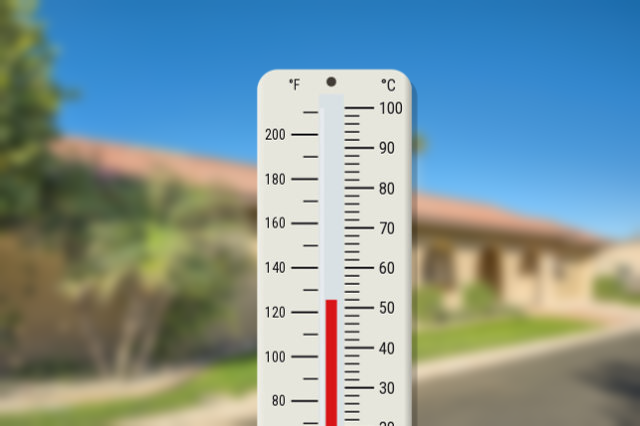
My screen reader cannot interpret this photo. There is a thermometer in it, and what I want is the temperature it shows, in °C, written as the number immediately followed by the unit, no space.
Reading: 52°C
